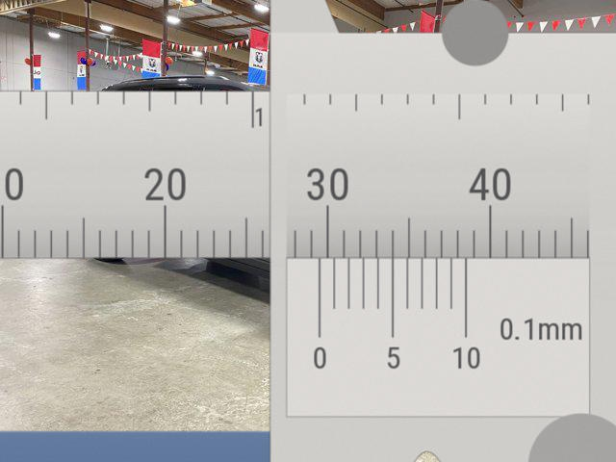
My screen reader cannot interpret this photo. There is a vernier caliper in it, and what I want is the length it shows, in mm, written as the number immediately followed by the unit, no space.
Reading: 29.5mm
